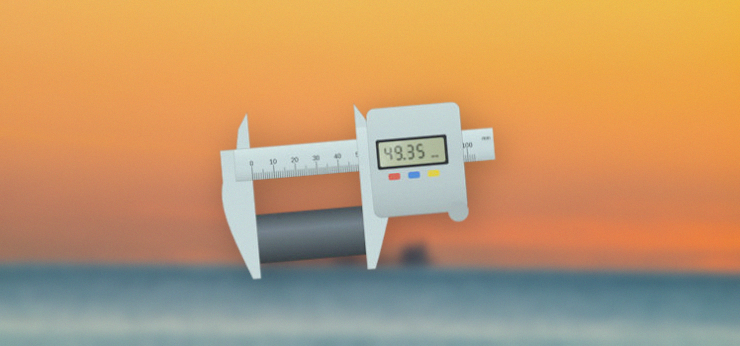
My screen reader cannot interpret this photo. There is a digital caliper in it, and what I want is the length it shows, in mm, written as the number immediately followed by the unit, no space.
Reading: 49.35mm
